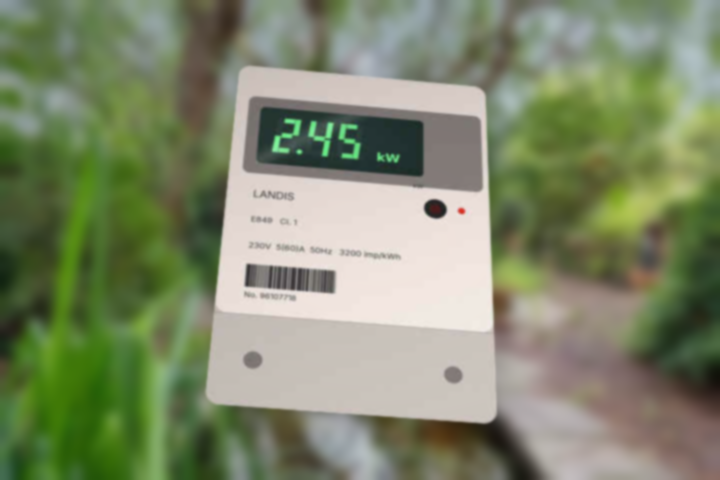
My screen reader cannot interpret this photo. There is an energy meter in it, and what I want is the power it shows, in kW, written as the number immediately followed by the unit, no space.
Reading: 2.45kW
